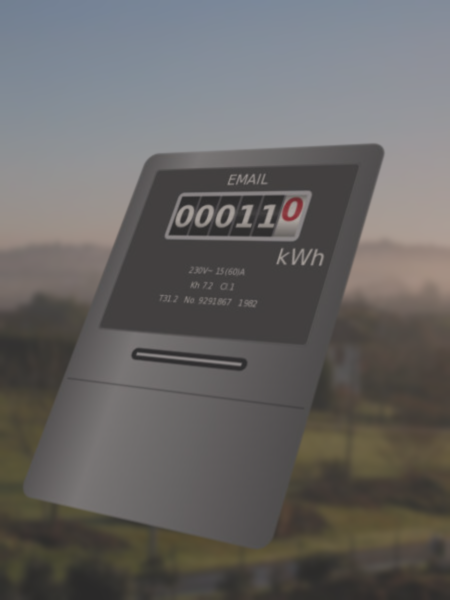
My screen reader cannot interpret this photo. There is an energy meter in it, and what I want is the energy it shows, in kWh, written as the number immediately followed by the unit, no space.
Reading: 11.0kWh
